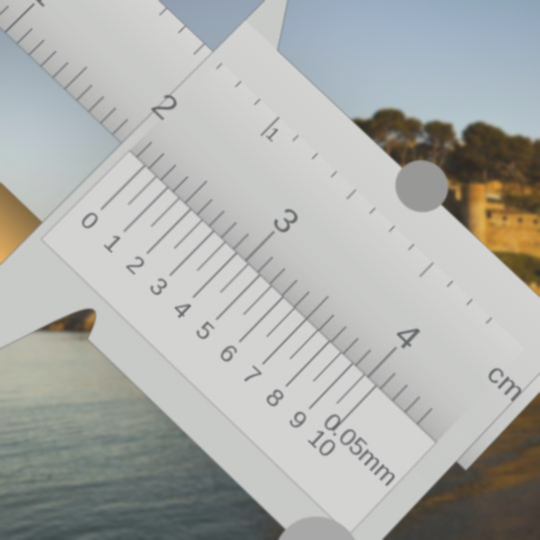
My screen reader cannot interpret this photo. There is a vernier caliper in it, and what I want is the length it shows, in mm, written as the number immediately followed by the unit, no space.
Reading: 21.7mm
